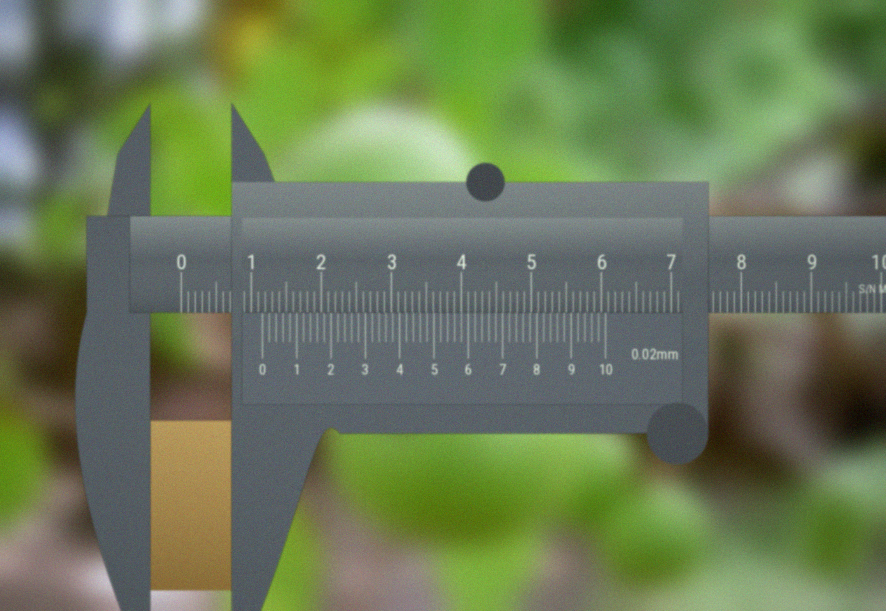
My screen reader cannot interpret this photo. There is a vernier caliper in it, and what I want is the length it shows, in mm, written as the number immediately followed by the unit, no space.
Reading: 11.6mm
